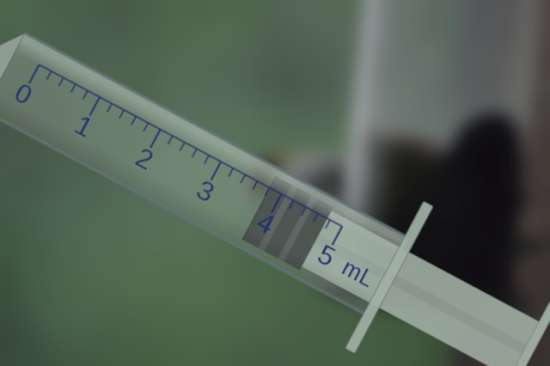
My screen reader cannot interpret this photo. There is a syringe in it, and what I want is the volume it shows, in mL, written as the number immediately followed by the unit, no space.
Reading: 3.8mL
